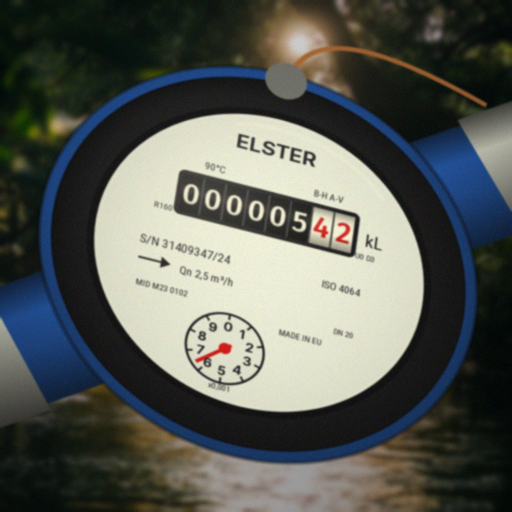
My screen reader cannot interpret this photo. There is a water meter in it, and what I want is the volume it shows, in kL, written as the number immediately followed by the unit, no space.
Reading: 5.426kL
